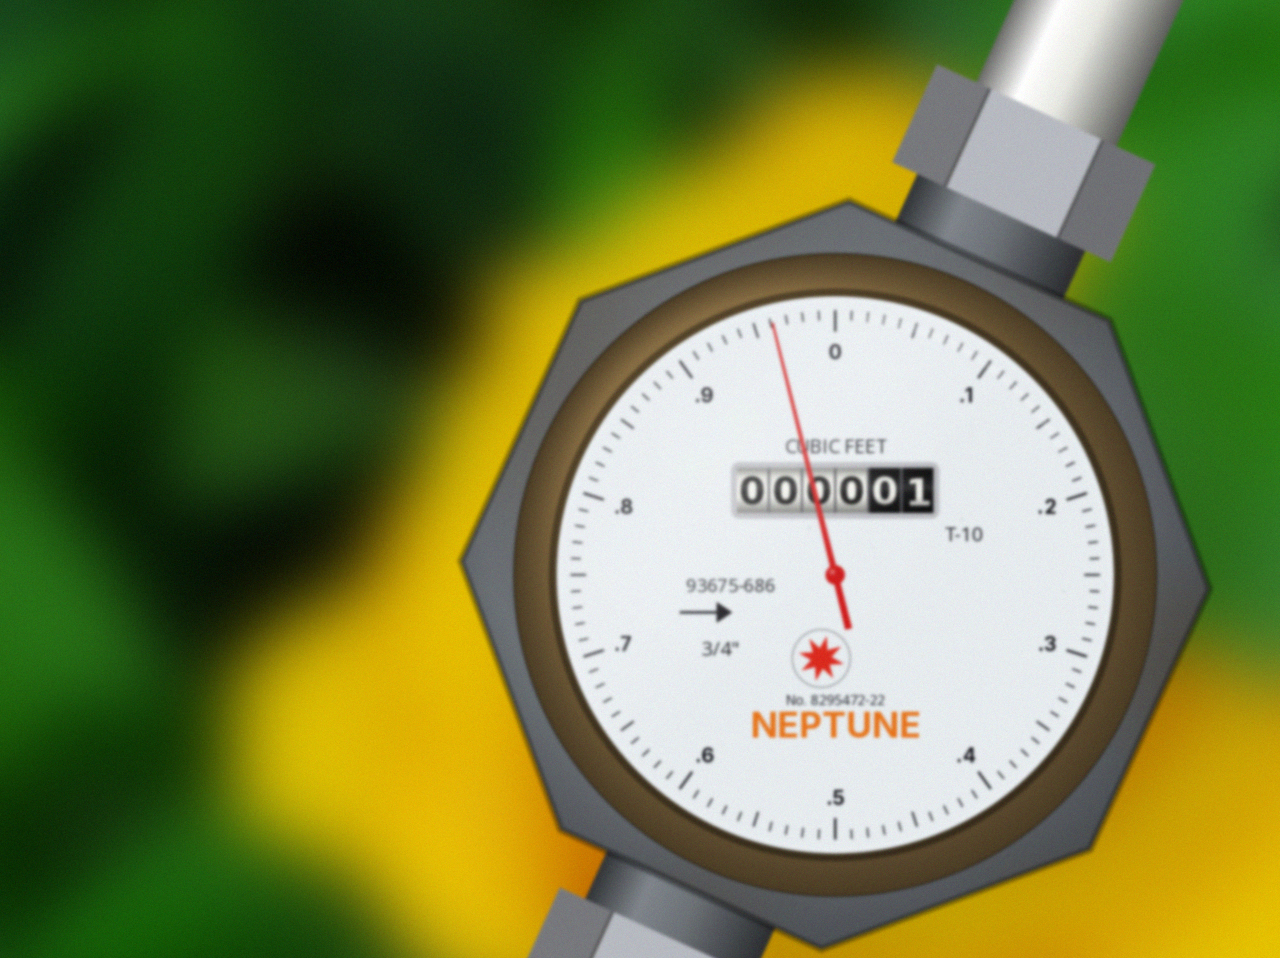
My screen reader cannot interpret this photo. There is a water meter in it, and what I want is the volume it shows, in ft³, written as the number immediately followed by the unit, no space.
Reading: 0.96ft³
